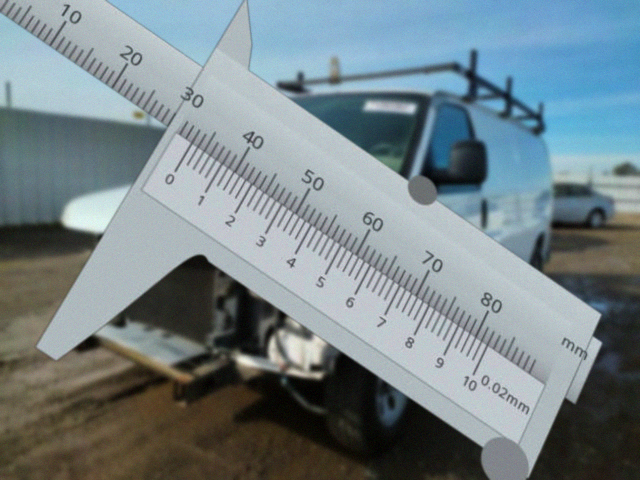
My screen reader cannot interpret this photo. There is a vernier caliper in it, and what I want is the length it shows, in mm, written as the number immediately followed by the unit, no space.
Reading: 33.0mm
